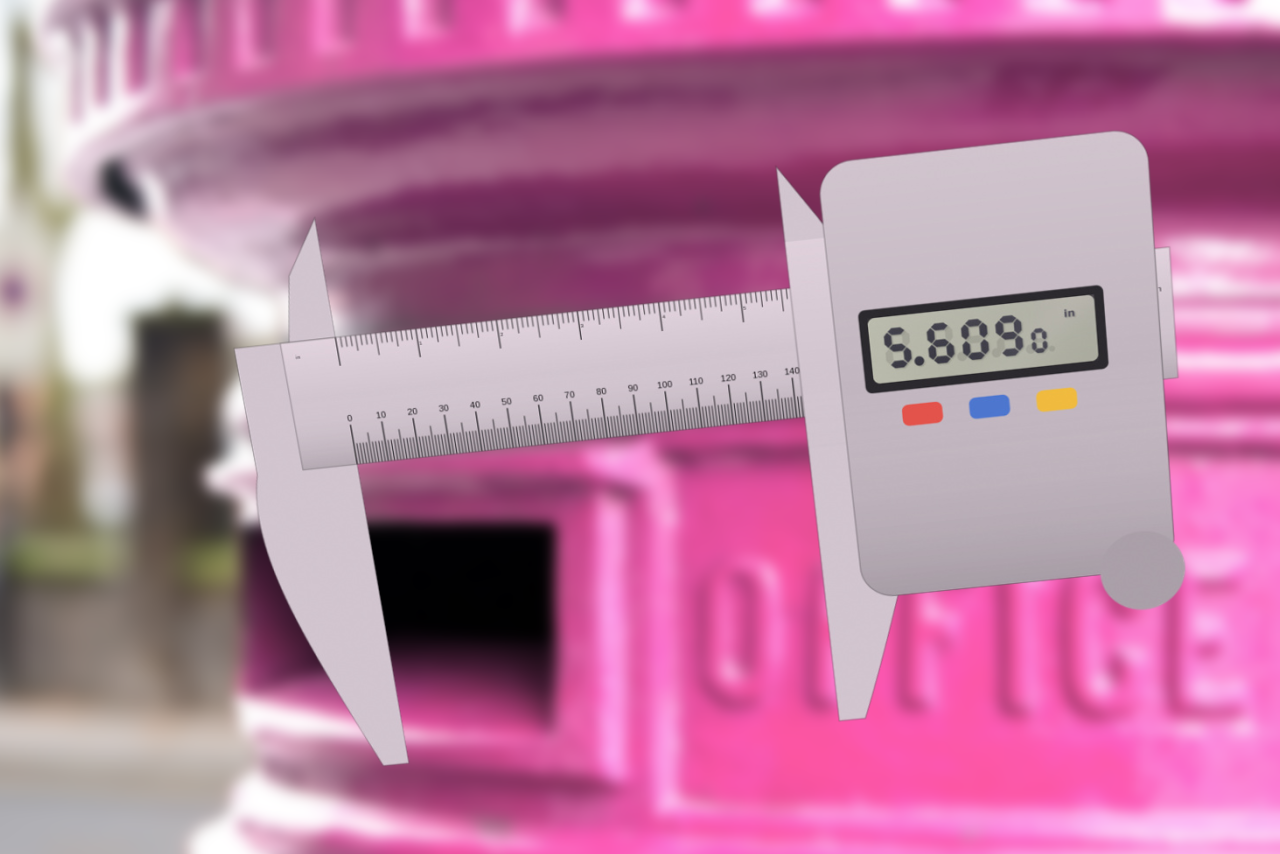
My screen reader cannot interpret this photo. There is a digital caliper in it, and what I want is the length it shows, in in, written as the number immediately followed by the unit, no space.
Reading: 5.6090in
